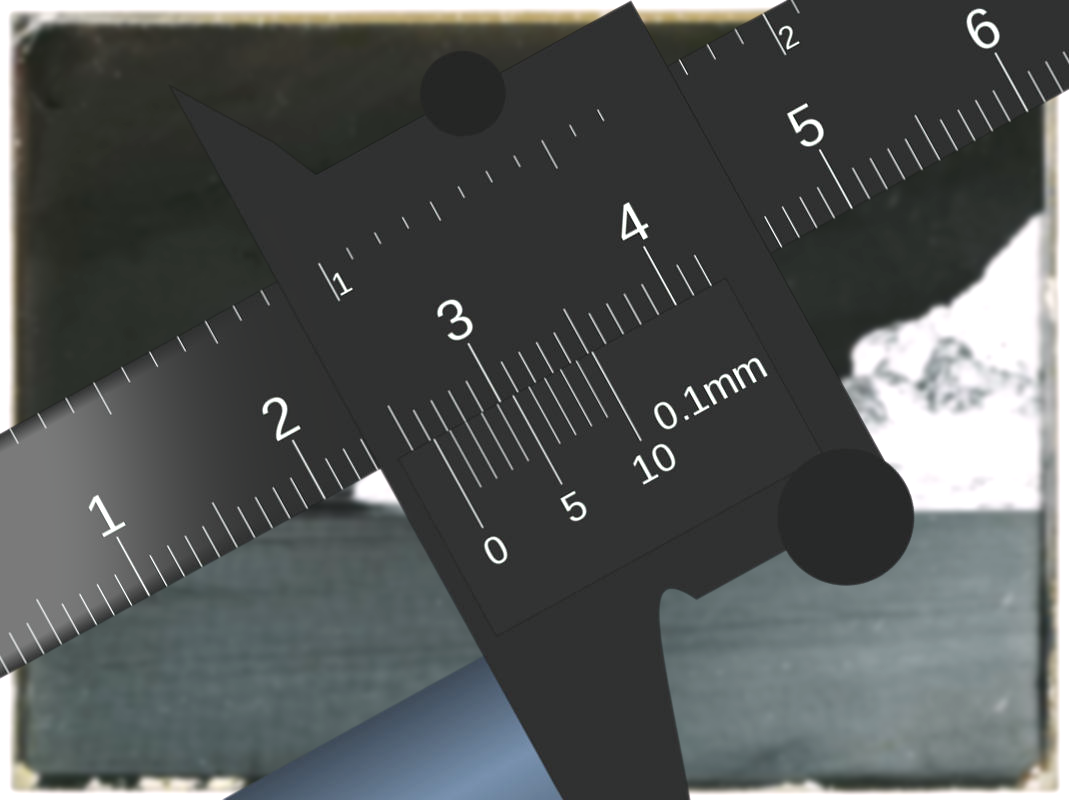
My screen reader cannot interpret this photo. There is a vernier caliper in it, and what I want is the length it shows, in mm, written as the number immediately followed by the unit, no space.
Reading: 26.2mm
